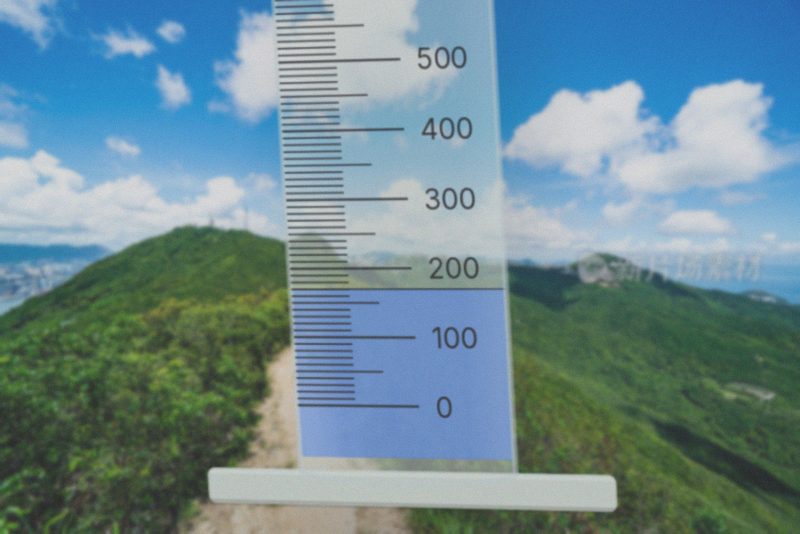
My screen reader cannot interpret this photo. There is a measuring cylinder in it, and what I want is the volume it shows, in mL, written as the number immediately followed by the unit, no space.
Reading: 170mL
